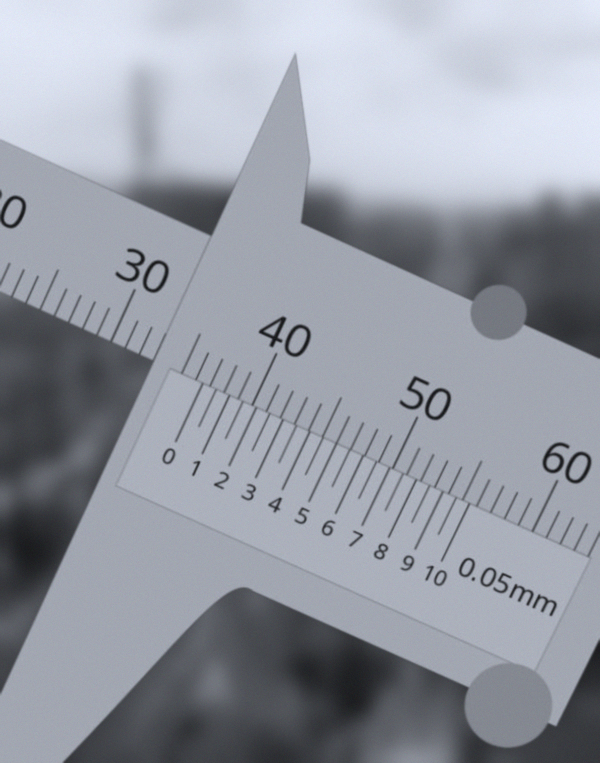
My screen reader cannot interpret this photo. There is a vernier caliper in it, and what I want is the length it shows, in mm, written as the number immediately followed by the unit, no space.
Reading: 36.5mm
